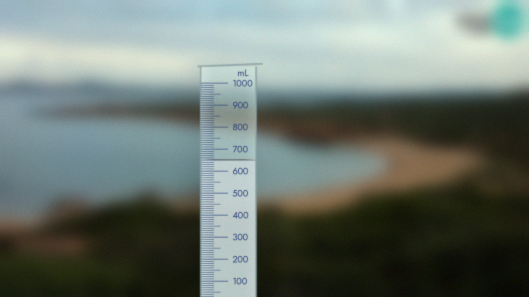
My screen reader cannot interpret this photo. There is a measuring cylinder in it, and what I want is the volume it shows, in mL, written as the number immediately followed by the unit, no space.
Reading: 650mL
